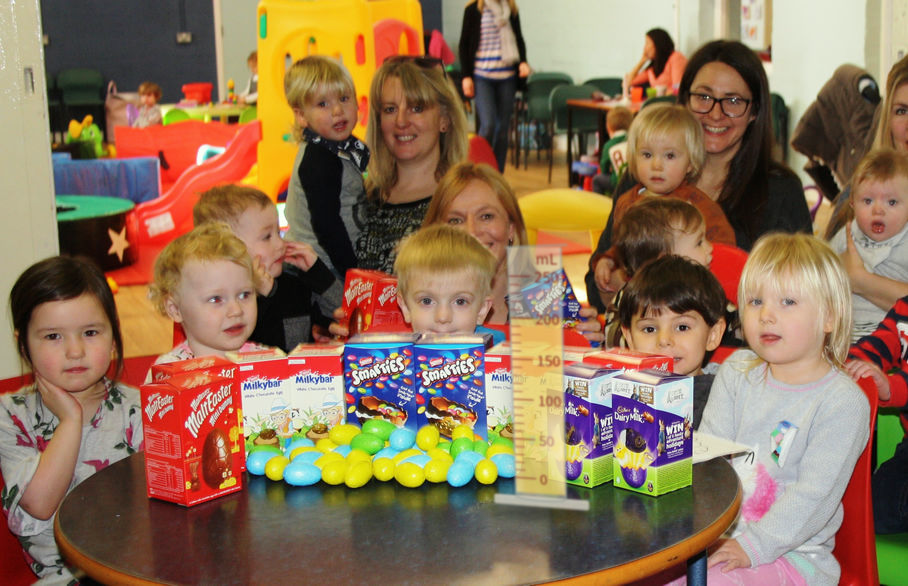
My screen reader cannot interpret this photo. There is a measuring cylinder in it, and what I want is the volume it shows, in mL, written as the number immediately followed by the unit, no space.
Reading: 200mL
